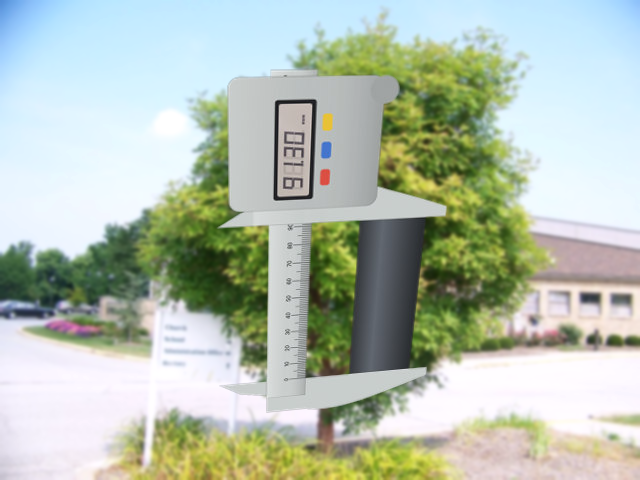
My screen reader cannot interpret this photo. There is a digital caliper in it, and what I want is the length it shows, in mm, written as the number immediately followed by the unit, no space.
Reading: 91.30mm
